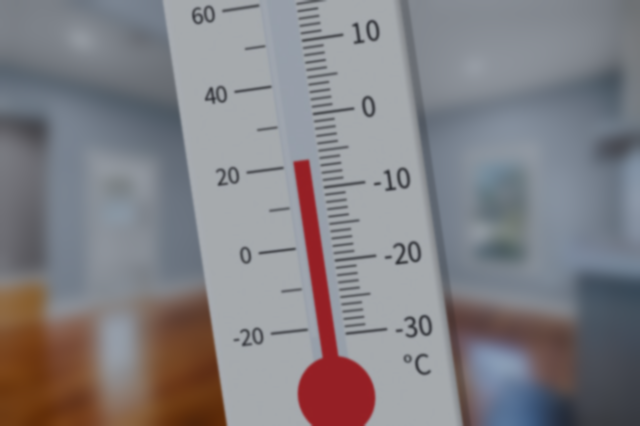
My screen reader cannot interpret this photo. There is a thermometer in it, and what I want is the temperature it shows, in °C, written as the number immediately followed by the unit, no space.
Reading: -6°C
